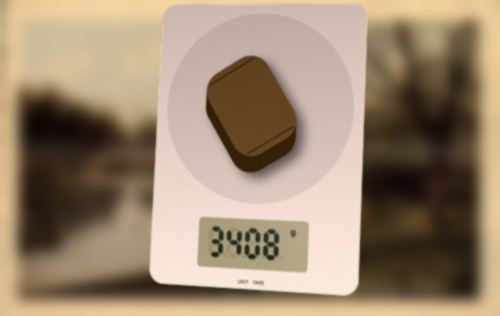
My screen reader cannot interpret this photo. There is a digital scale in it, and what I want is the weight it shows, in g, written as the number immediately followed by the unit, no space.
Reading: 3408g
